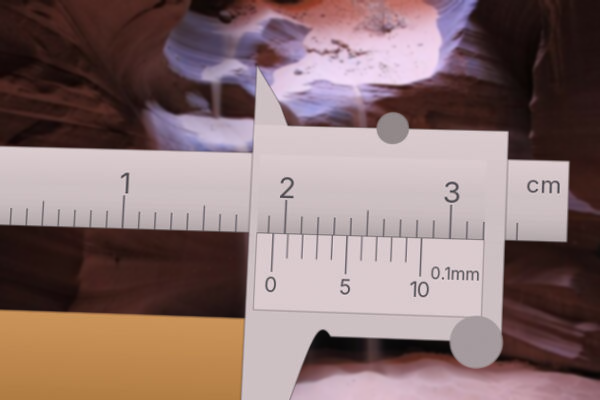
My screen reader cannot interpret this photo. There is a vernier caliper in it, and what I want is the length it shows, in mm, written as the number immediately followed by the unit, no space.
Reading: 19.3mm
